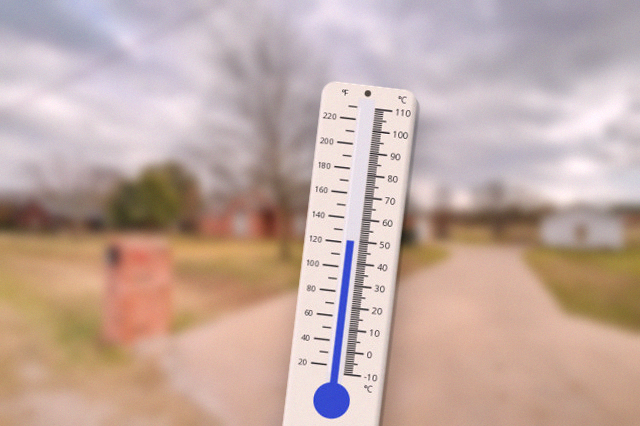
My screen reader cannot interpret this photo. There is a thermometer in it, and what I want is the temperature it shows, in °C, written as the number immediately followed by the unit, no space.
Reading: 50°C
